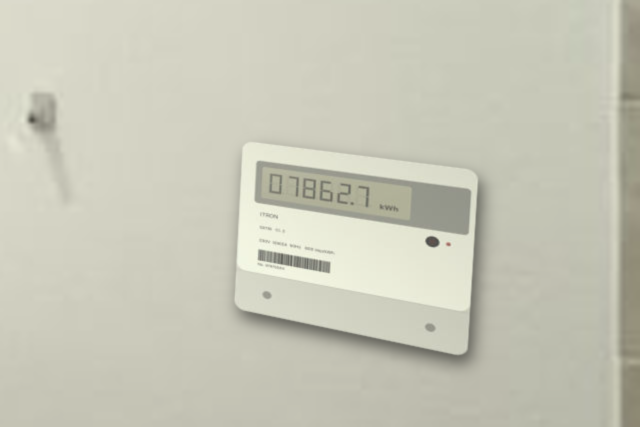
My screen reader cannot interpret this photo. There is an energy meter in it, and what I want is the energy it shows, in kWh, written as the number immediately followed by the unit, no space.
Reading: 7862.7kWh
